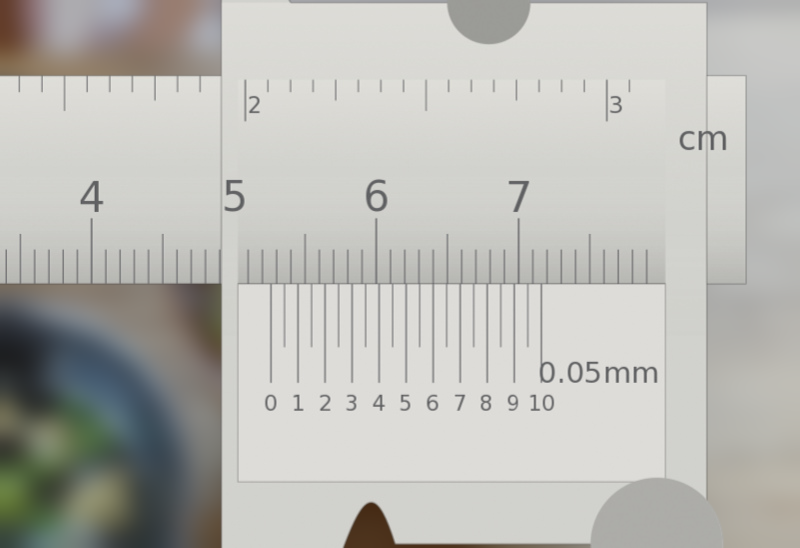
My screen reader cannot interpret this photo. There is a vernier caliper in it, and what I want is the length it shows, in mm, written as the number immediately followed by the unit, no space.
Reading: 52.6mm
